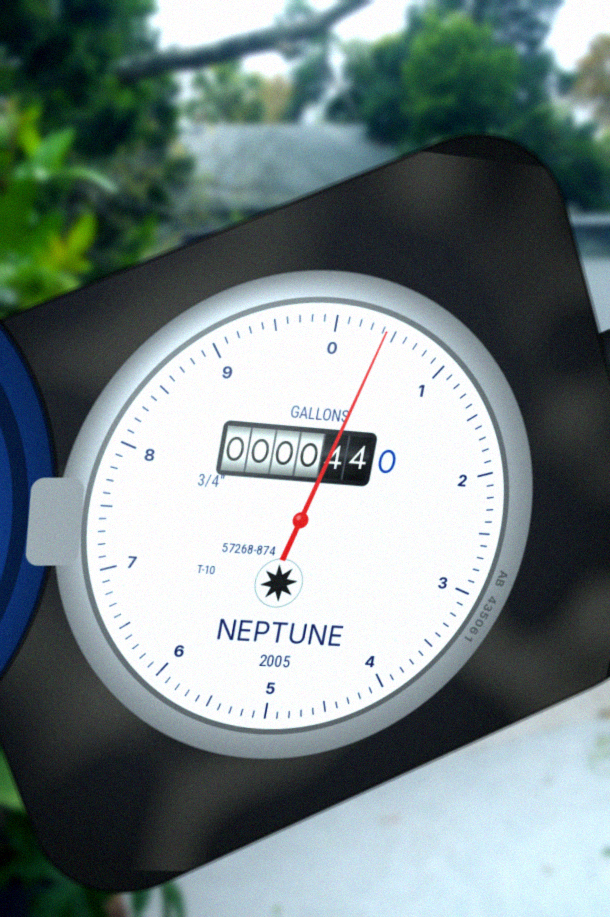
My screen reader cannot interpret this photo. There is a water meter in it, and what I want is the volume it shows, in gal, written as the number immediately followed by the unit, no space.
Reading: 440.4gal
